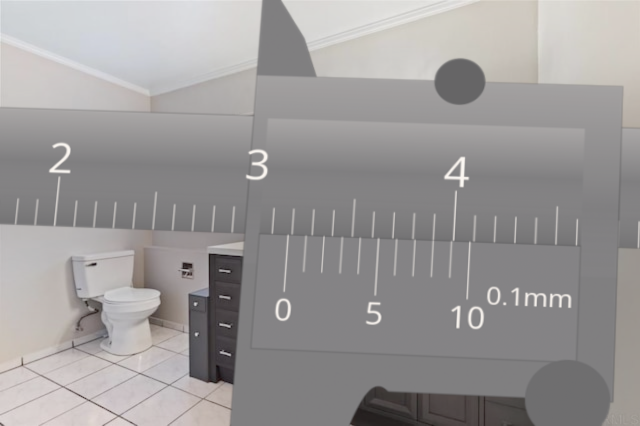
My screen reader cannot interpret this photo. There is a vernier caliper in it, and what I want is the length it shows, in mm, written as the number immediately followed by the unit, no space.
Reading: 31.8mm
